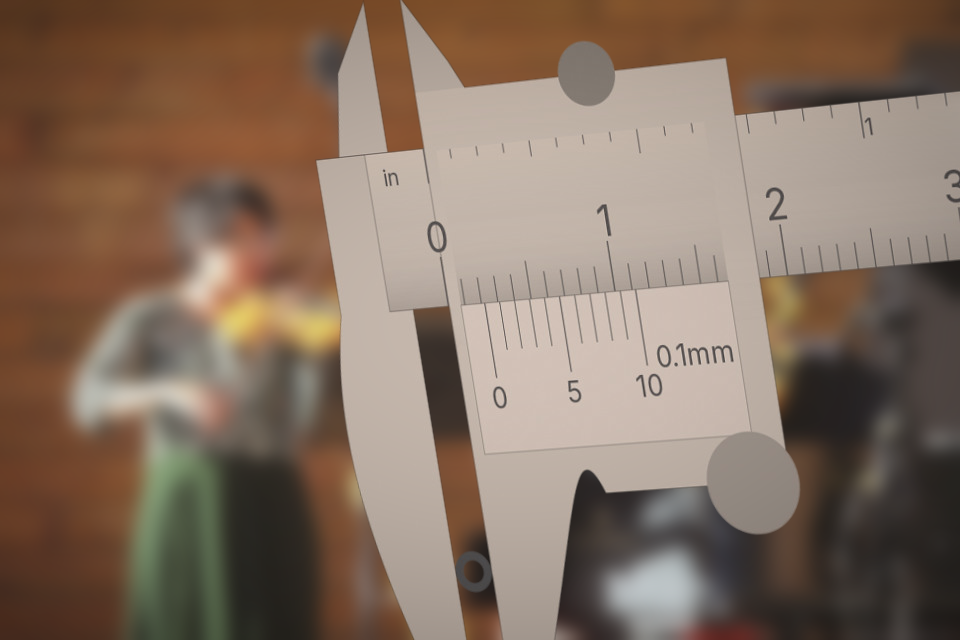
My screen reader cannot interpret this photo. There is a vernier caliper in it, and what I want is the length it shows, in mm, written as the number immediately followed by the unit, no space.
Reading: 2.2mm
